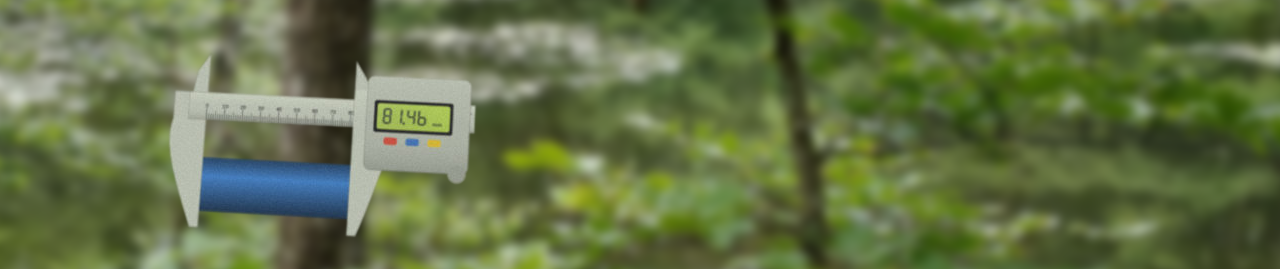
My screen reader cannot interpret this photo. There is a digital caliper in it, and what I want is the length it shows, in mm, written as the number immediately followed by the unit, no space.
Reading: 81.46mm
